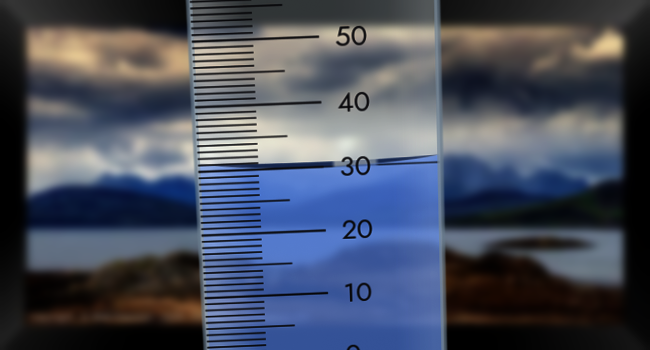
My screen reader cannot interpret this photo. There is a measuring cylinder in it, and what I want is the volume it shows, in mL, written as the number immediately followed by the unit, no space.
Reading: 30mL
